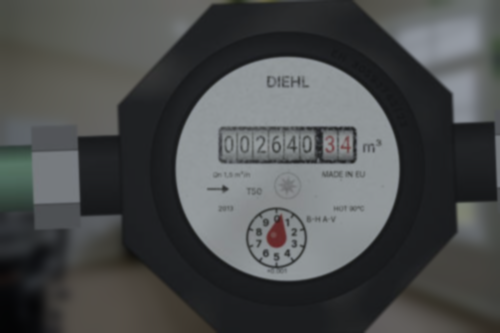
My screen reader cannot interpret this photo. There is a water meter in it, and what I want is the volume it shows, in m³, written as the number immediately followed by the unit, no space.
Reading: 2640.340m³
